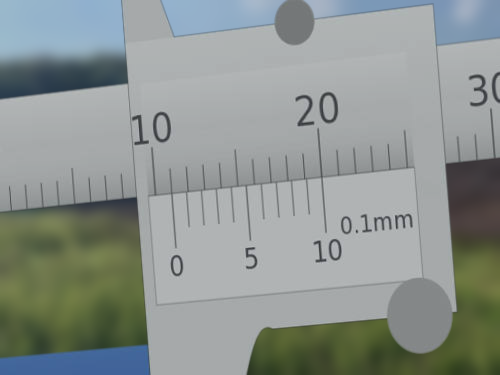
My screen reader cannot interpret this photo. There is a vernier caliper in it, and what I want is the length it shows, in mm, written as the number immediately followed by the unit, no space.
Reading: 11.0mm
